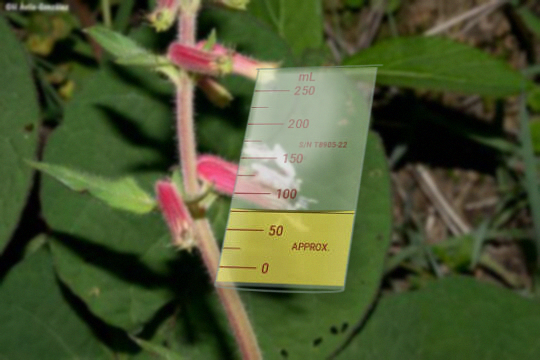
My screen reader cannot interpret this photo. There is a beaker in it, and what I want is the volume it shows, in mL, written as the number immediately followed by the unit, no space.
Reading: 75mL
